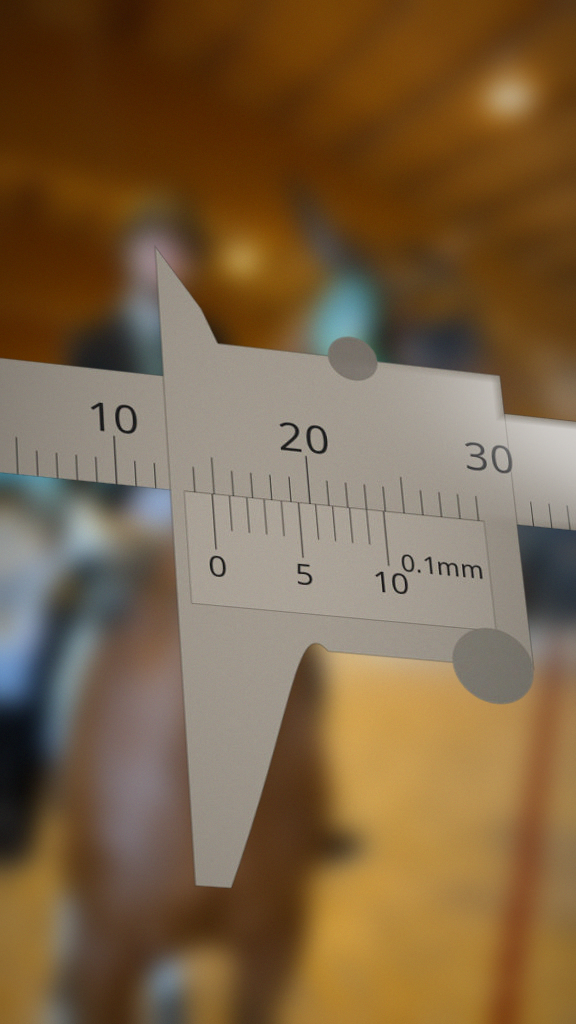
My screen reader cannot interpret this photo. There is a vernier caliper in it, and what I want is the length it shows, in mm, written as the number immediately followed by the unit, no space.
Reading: 14.9mm
